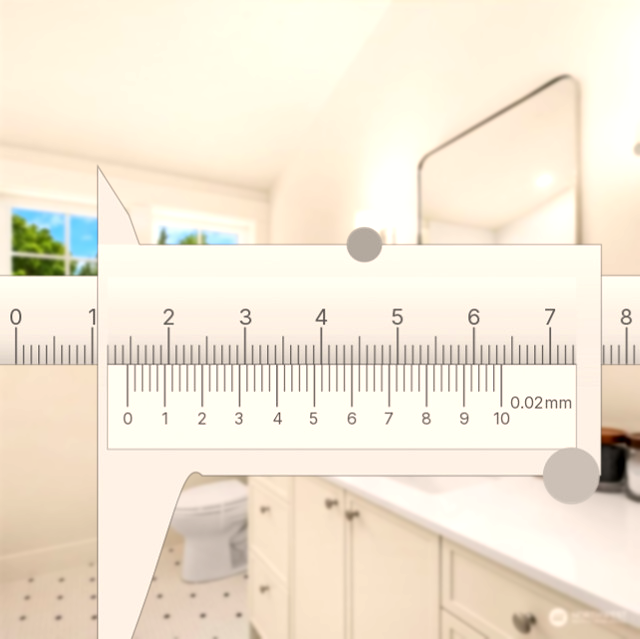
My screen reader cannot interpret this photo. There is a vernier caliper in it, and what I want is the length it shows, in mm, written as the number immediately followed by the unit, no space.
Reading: 14.6mm
